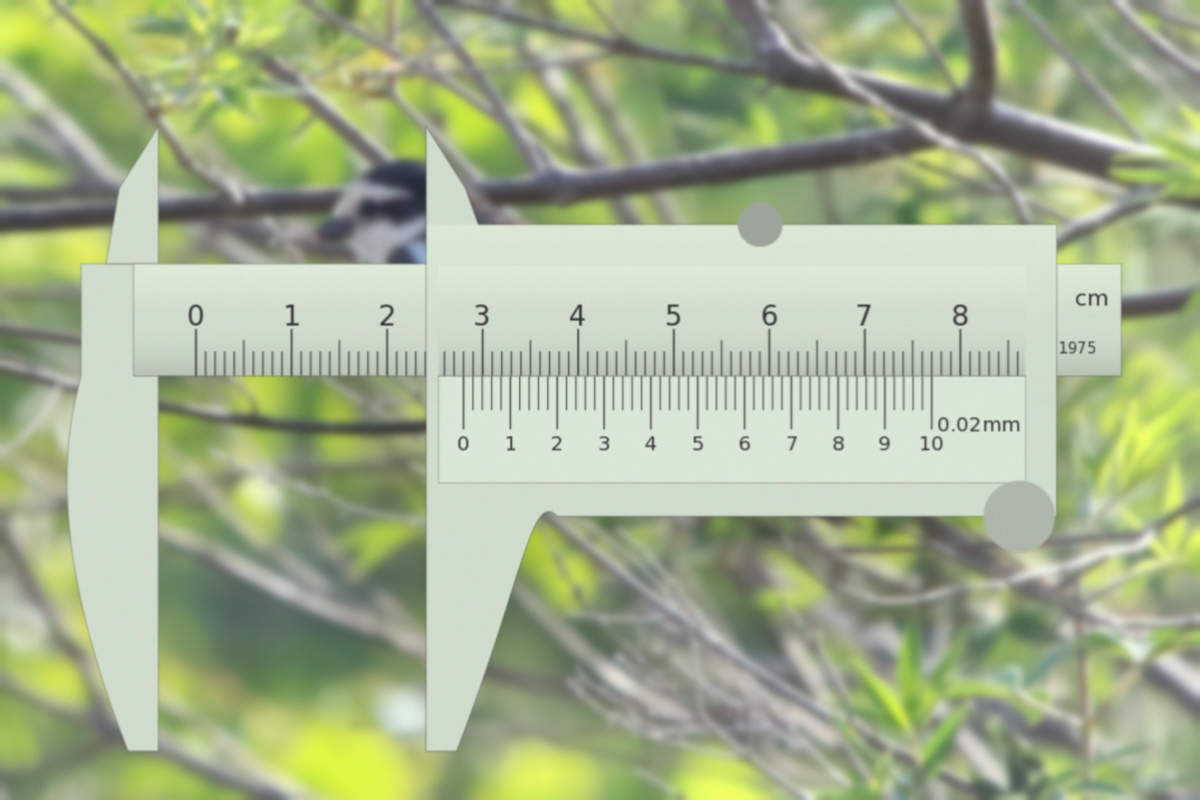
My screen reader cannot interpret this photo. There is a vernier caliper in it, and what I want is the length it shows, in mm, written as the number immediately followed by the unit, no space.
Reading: 28.0mm
